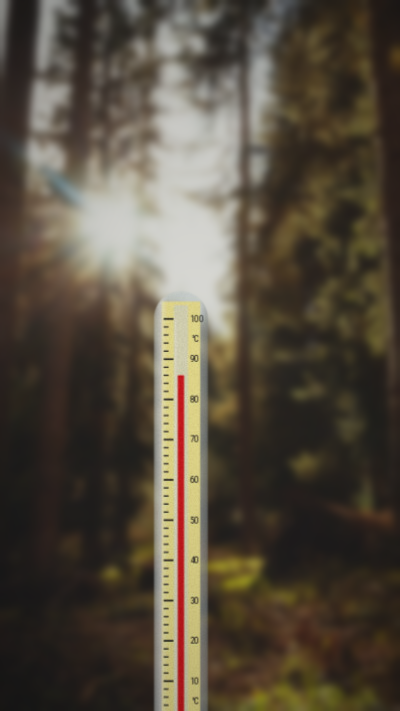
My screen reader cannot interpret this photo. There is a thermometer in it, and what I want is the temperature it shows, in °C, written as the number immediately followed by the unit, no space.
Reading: 86°C
